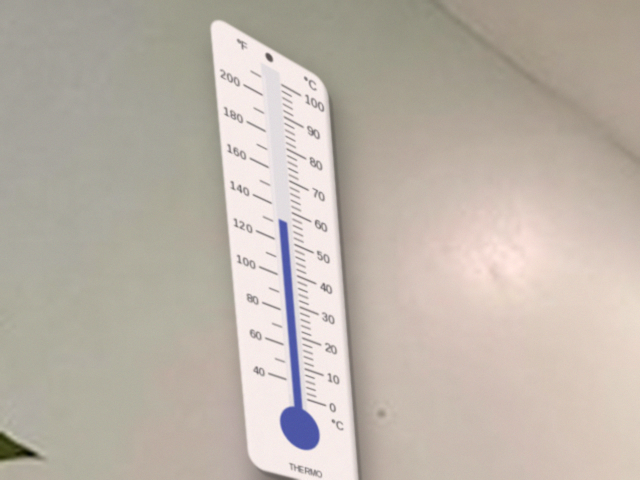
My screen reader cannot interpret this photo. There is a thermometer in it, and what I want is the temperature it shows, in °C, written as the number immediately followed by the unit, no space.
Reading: 56°C
